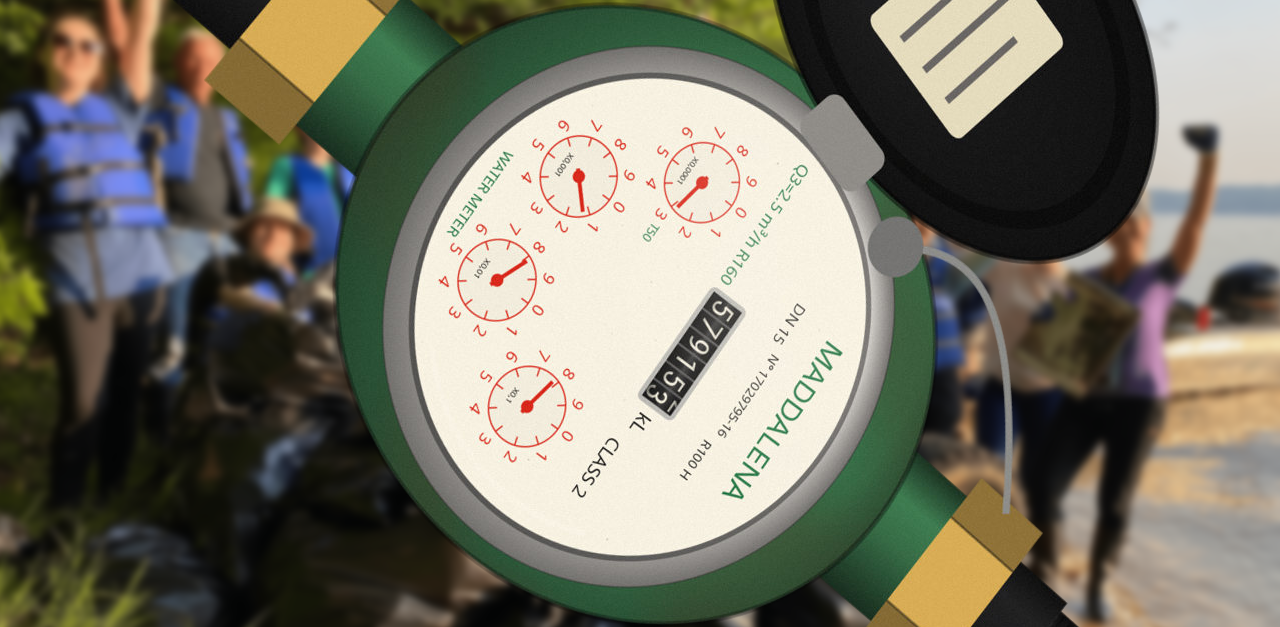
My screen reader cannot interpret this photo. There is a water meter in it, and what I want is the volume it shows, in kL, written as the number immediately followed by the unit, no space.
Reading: 579152.7812kL
